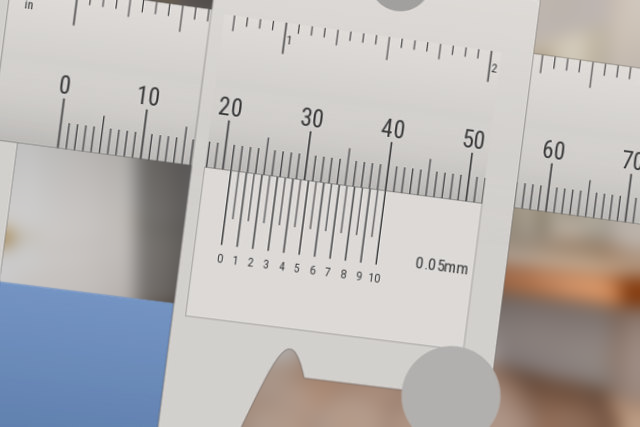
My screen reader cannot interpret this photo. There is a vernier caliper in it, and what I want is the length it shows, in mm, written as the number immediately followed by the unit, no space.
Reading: 21.0mm
